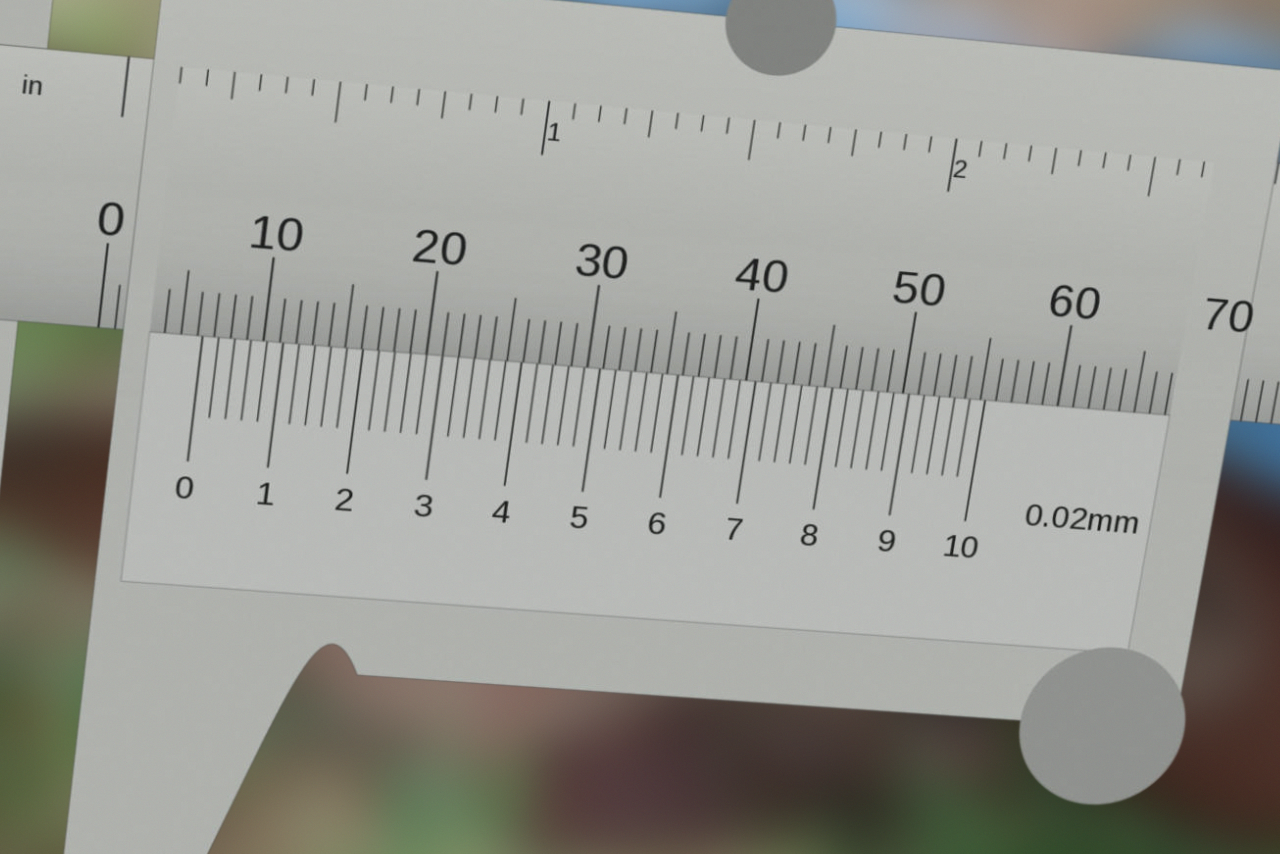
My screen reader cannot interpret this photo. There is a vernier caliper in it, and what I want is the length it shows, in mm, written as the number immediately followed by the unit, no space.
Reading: 6.3mm
